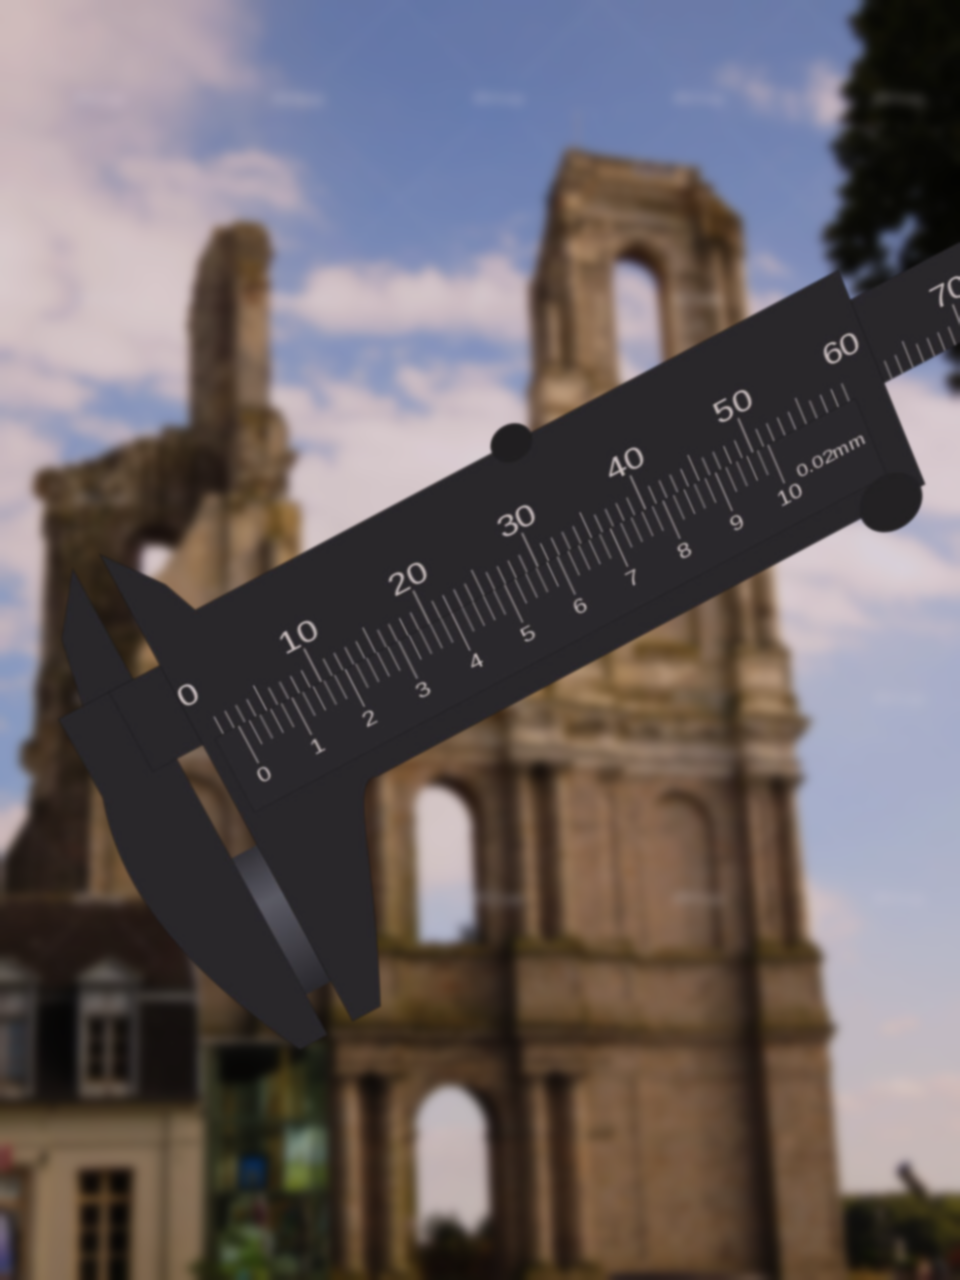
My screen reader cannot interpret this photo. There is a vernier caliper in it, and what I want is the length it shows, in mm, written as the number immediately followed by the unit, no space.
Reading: 2.4mm
